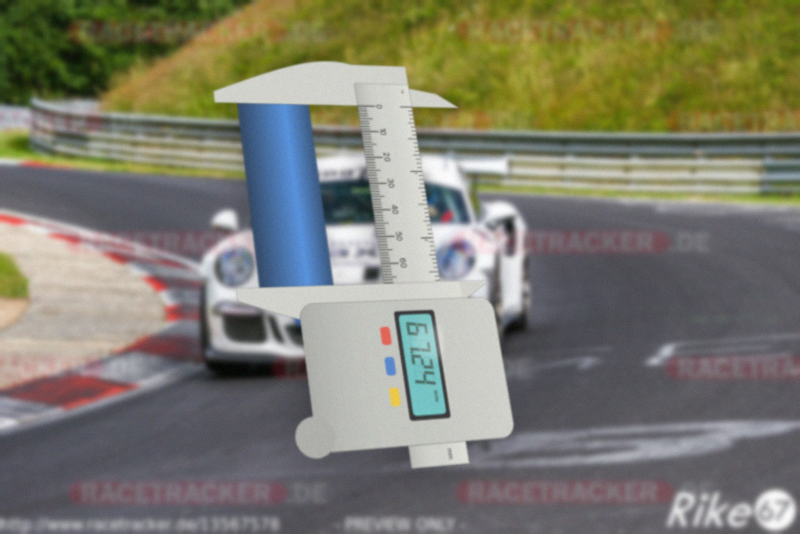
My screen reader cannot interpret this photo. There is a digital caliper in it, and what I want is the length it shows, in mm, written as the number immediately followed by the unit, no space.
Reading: 67.24mm
